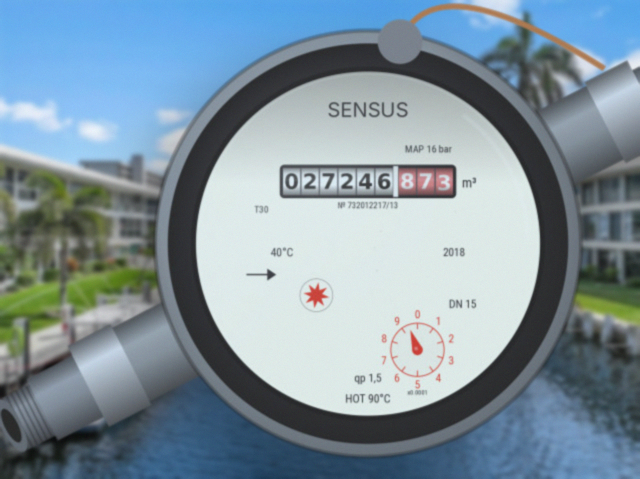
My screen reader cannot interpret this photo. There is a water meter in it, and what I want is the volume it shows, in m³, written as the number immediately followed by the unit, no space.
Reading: 27246.8729m³
